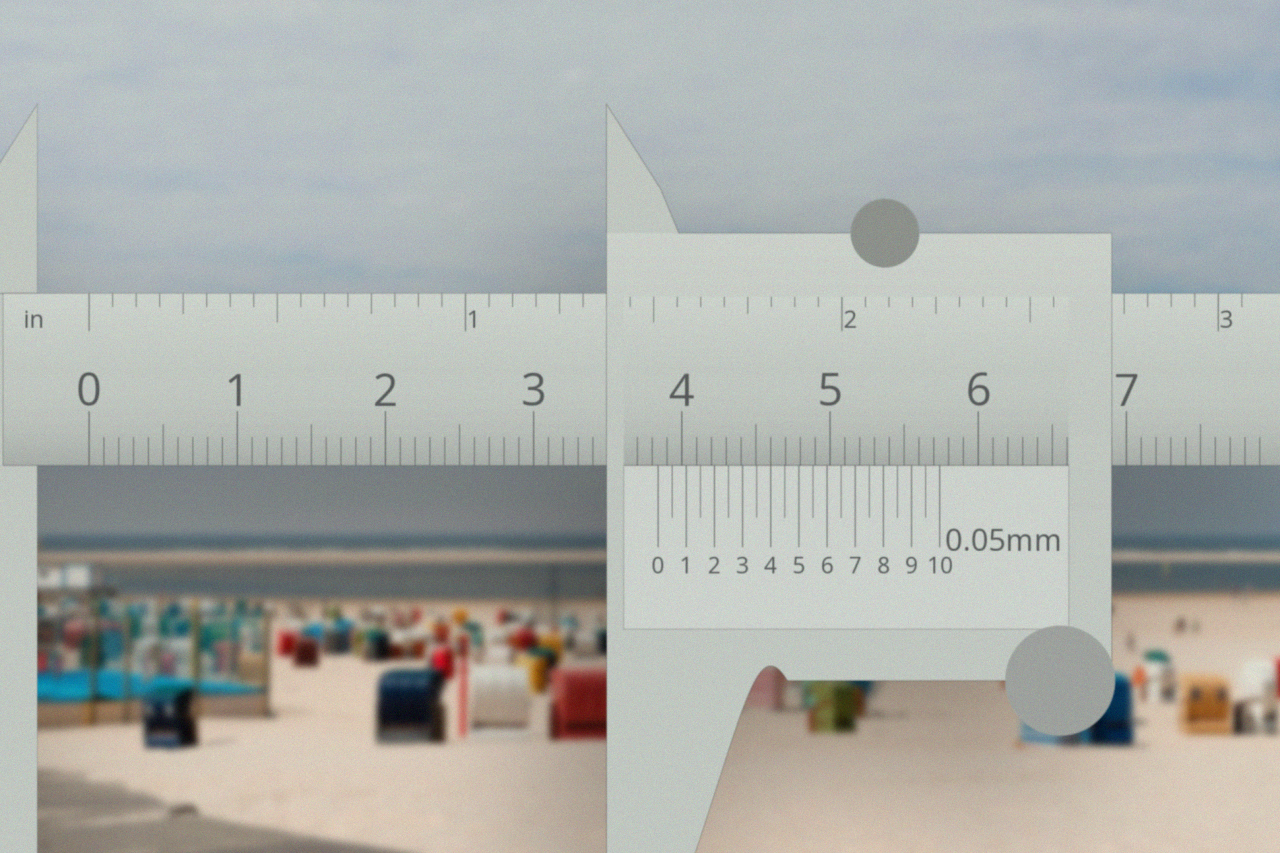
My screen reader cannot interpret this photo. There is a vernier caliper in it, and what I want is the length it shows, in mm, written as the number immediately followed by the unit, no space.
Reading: 38.4mm
